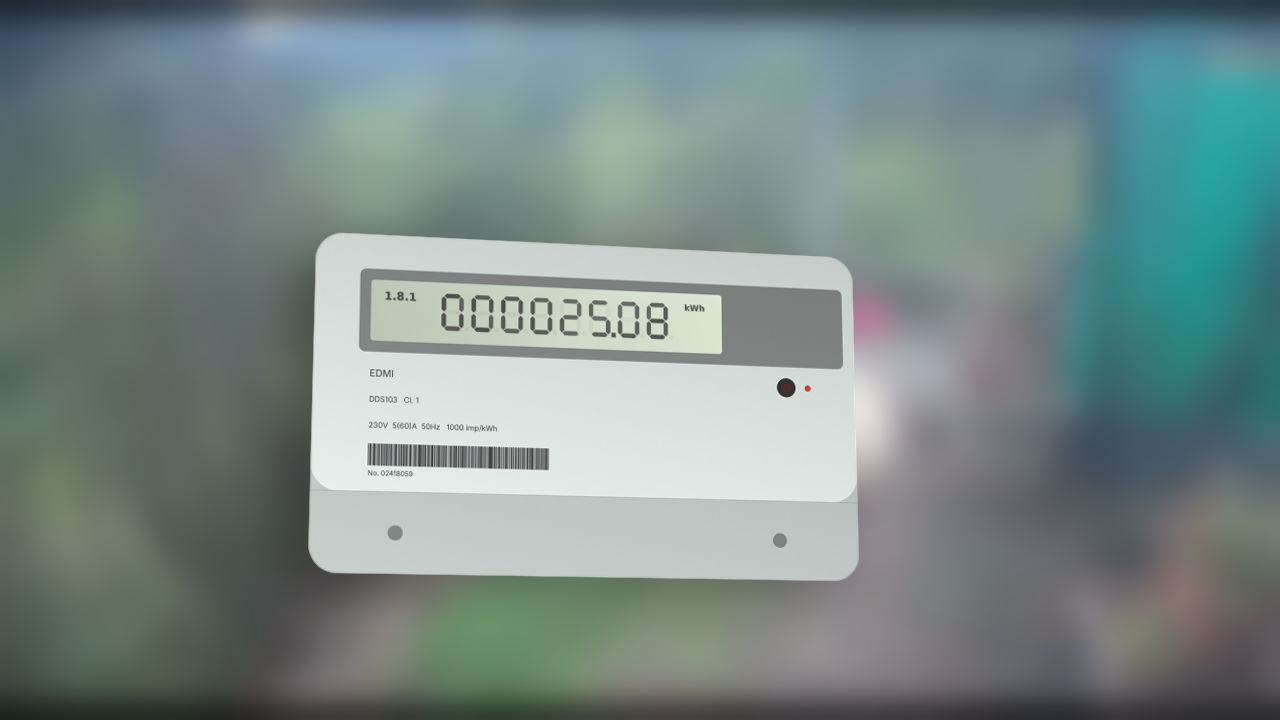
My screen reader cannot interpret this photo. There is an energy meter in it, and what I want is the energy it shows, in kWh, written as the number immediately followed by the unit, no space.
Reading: 25.08kWh
